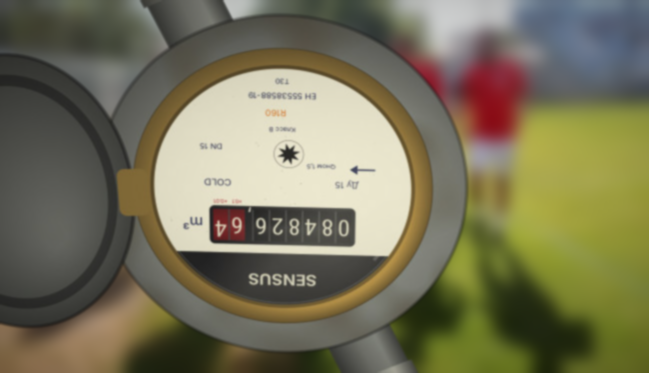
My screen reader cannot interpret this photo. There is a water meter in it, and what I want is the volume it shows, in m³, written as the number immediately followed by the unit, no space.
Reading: 84826.64m³
